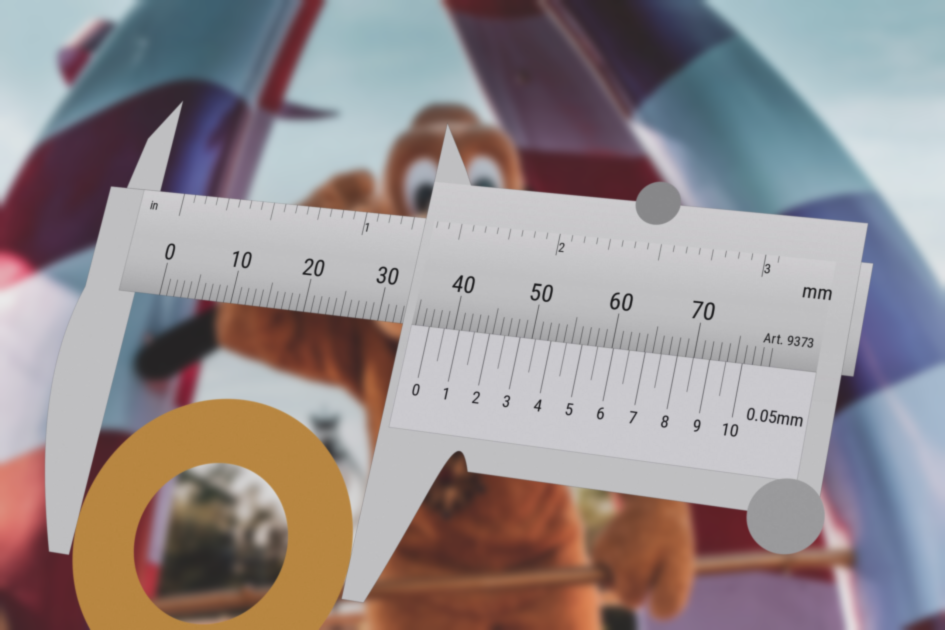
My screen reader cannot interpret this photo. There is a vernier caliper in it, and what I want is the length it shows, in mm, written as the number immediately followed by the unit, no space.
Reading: 36.8mm
